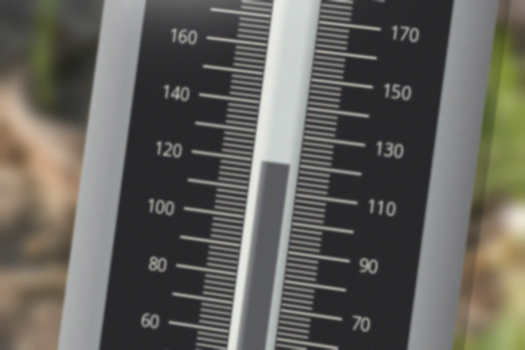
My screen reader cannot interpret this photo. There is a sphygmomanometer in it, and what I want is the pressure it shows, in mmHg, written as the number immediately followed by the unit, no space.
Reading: 120mmHg
